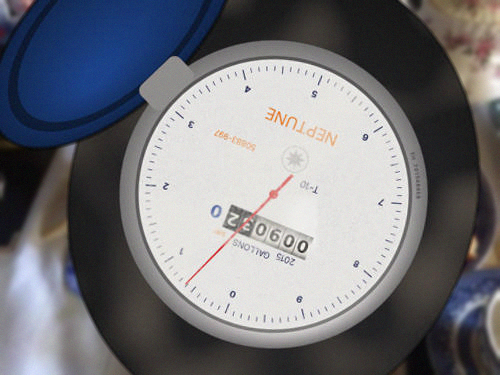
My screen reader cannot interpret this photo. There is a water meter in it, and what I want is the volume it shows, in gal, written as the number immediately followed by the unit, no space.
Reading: 90320.6gal
